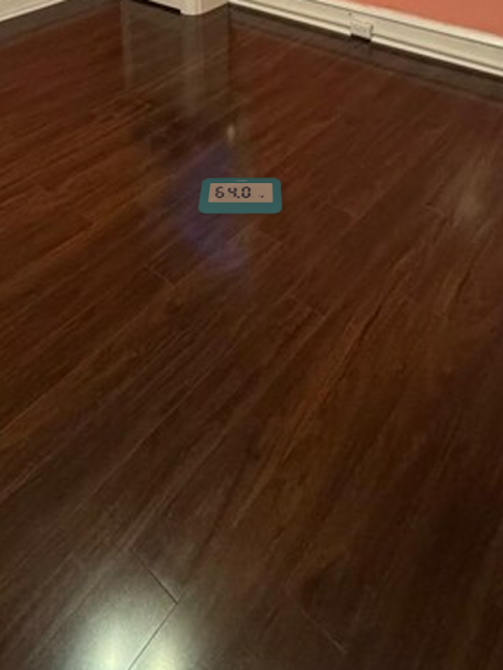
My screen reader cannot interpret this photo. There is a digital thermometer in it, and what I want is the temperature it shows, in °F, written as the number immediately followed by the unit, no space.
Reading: 64.0°F
